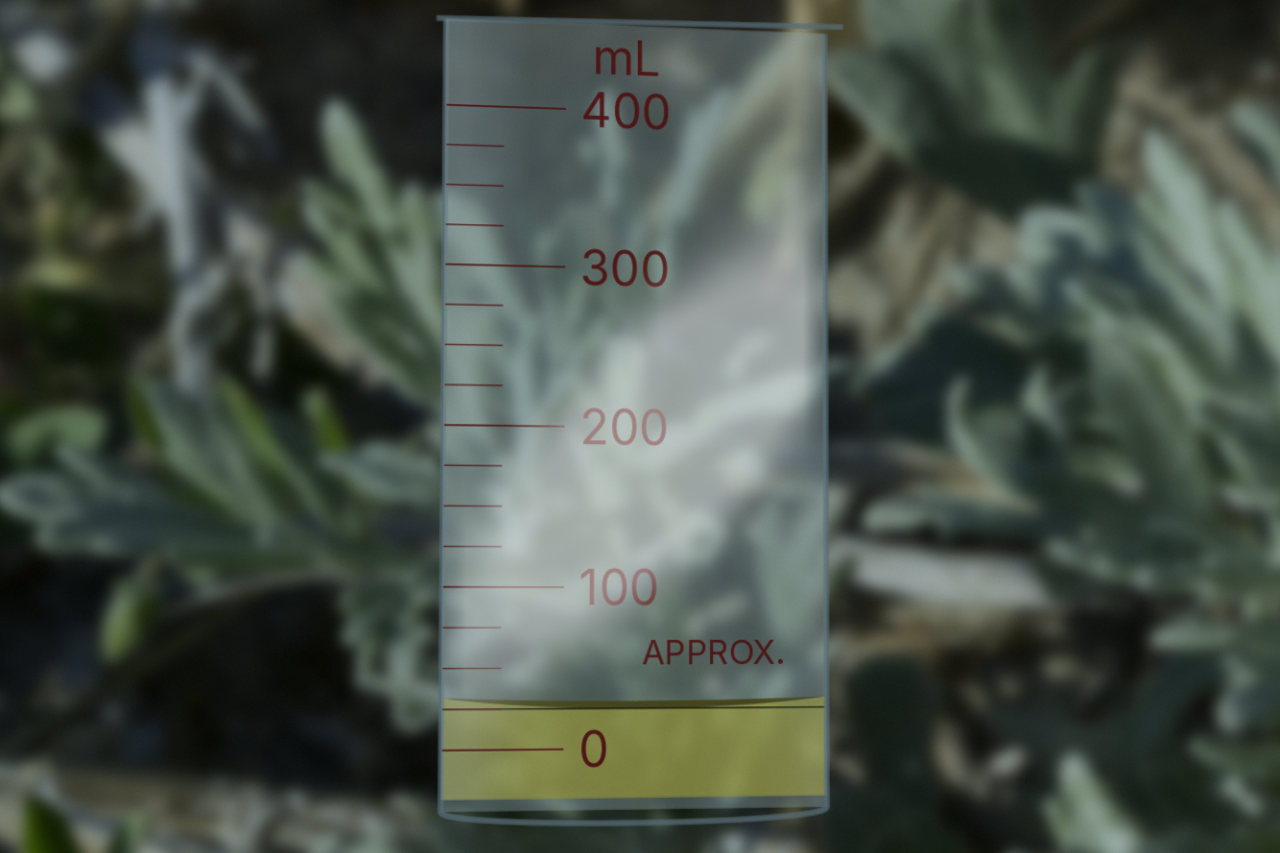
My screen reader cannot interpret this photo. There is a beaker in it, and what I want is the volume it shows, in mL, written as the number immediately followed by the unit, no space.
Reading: 25mL
